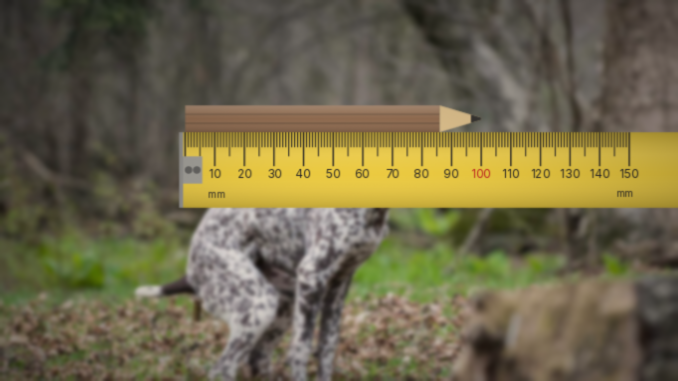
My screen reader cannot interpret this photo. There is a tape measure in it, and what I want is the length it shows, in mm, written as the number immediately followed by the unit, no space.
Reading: 100mm
